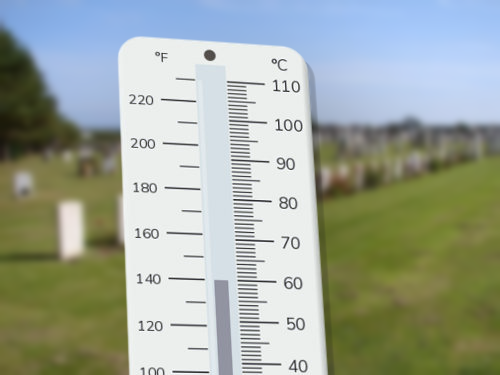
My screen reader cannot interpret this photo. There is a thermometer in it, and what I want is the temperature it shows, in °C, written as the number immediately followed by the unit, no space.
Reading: 60°C
